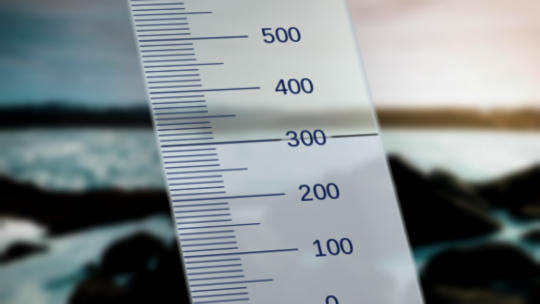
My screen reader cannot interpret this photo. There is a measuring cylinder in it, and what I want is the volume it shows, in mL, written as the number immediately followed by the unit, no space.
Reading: 300mL
